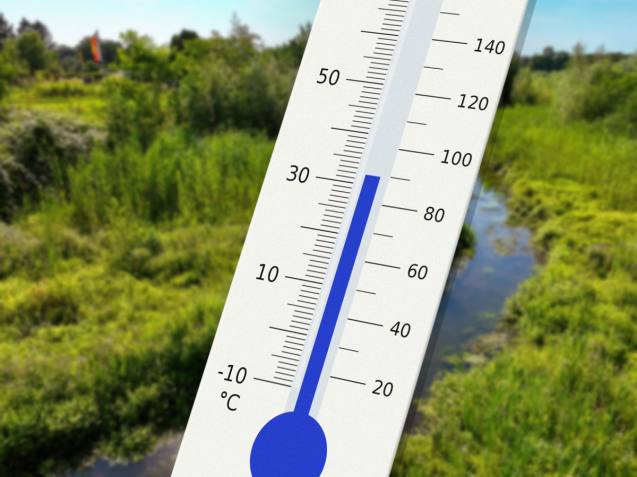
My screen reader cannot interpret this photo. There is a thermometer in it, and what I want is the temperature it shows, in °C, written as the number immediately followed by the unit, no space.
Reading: 32°C
